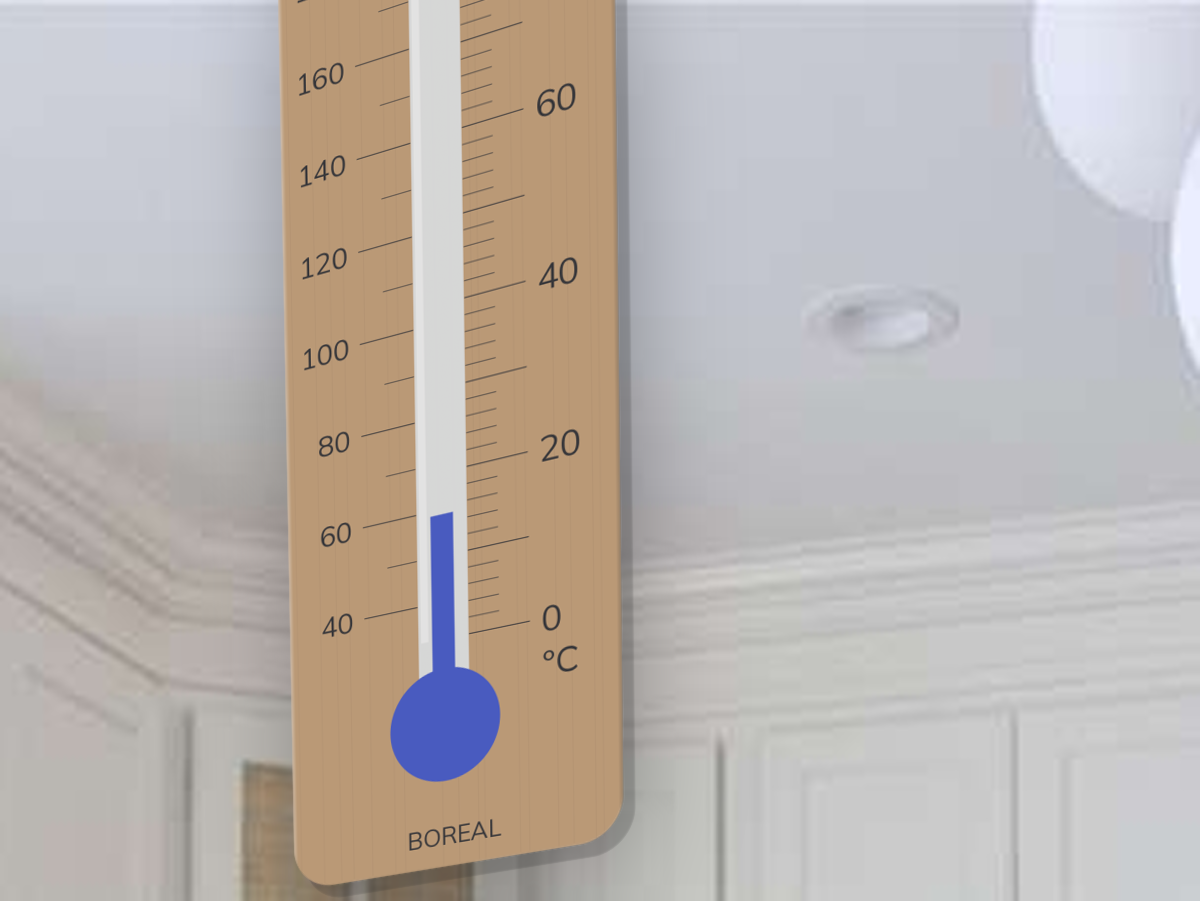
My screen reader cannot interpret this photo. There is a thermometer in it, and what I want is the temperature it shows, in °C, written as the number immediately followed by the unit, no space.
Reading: 15°C
